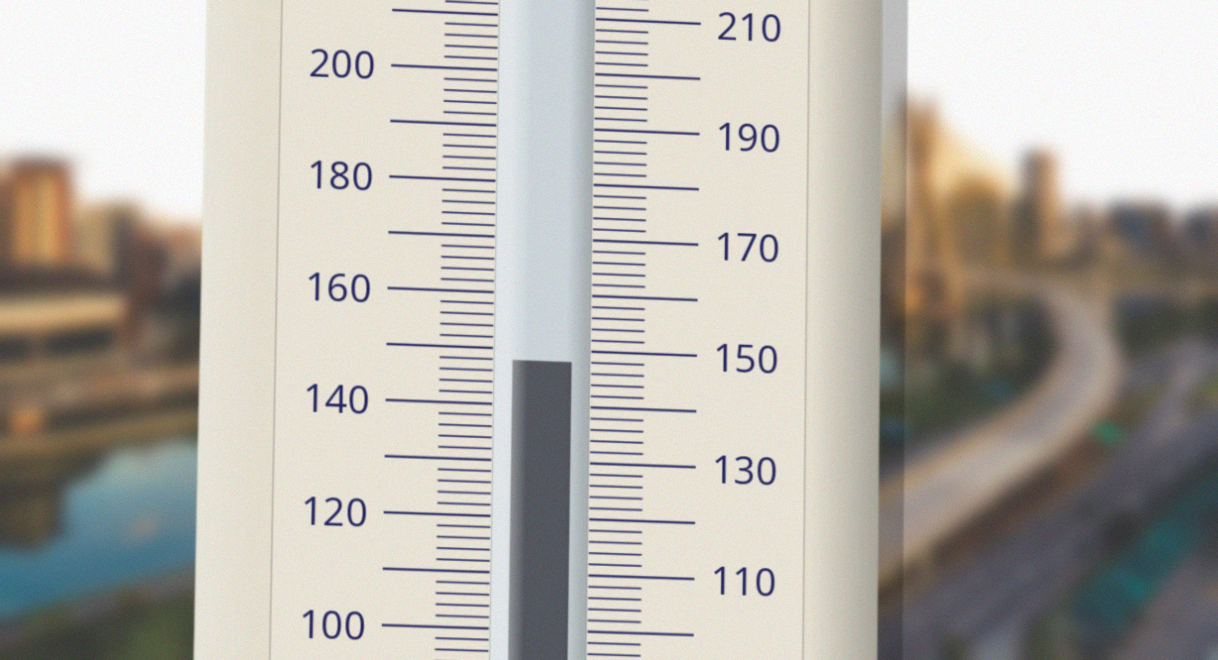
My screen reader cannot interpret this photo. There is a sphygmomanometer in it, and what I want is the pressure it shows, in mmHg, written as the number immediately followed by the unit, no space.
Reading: 148mmHg
